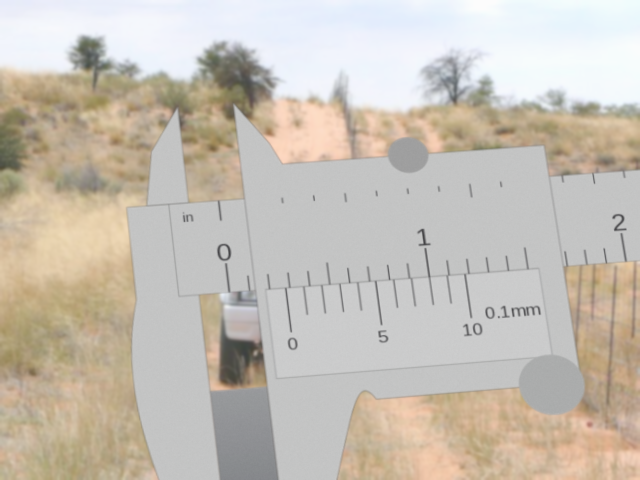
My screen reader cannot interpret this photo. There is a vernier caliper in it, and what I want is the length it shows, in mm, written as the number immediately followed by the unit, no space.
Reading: 2.8mm
